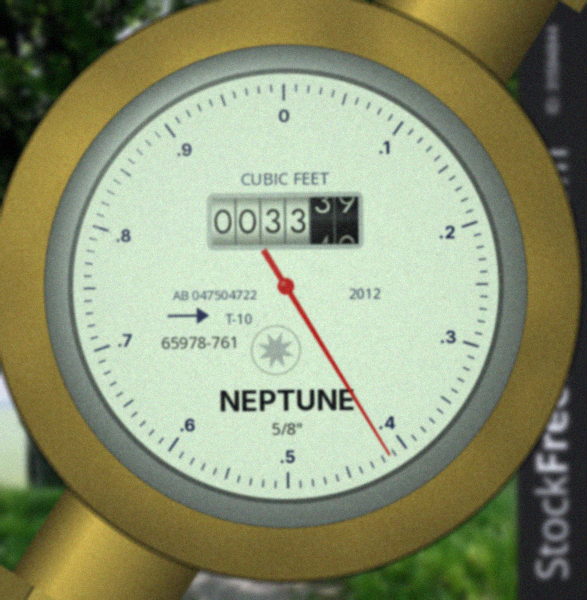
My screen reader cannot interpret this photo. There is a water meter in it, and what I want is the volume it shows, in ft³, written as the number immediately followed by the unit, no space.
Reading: 3339.41ft³
